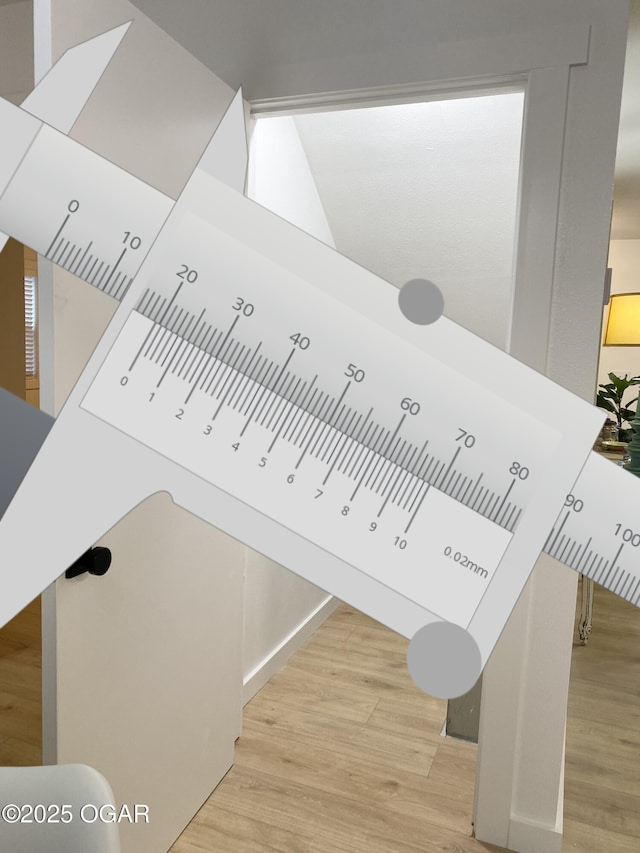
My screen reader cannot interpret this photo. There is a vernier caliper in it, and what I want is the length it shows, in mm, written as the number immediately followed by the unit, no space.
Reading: 19.4mm
